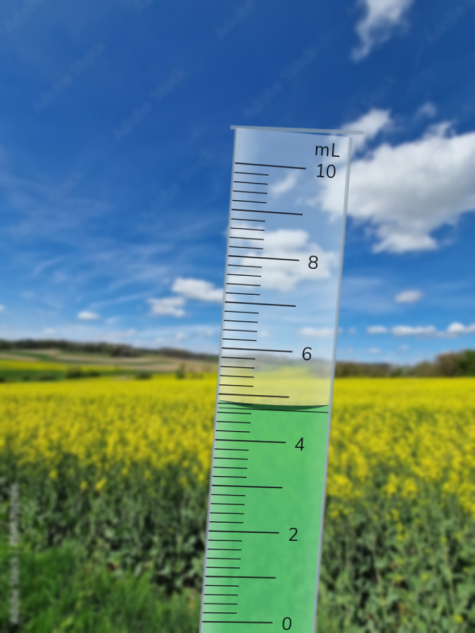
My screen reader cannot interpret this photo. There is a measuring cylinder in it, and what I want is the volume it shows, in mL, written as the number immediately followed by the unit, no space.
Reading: 4.7mL
